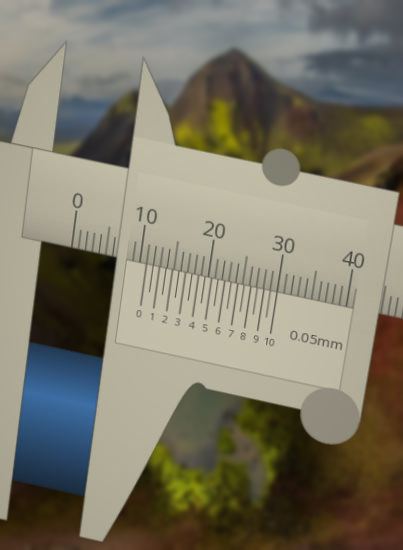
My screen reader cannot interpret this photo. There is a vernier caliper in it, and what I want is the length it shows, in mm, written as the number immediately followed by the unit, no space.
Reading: 11.0mm
